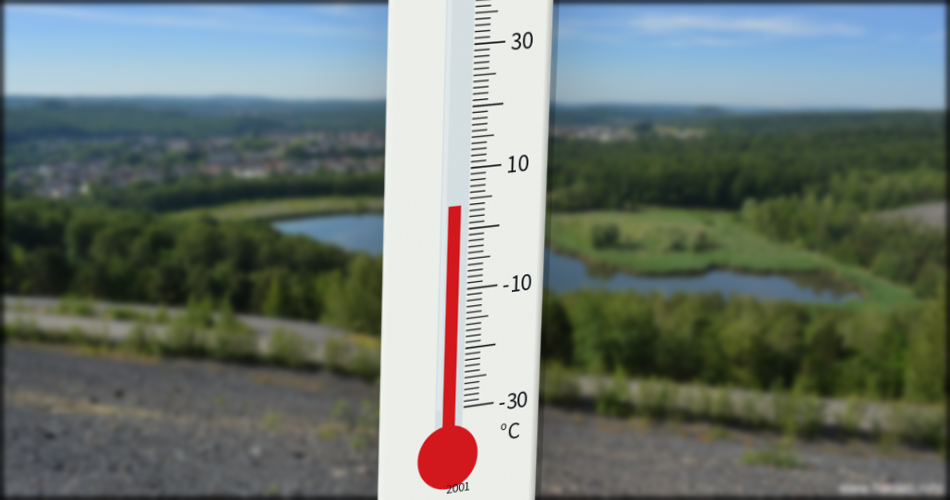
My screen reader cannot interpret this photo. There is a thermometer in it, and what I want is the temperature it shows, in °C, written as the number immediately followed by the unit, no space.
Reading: 4°C
